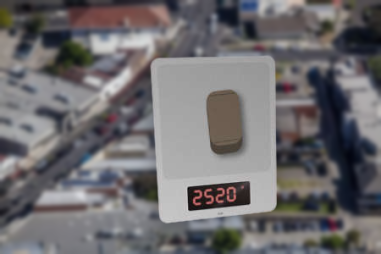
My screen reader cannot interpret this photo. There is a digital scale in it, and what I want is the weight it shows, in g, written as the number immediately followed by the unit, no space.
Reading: 2520g
